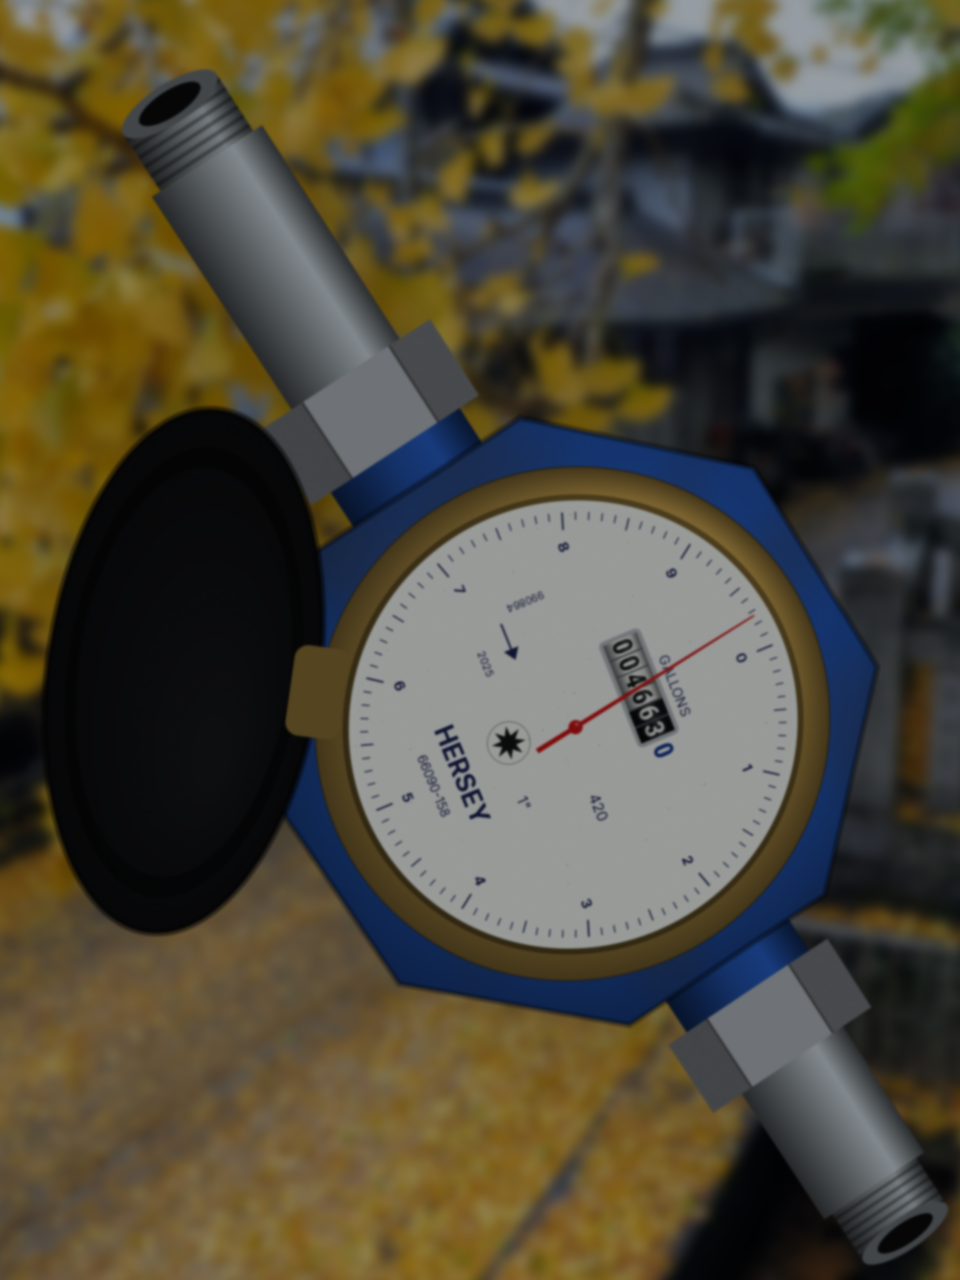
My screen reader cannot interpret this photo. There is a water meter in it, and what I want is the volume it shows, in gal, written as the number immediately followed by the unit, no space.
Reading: 46629.7gal
